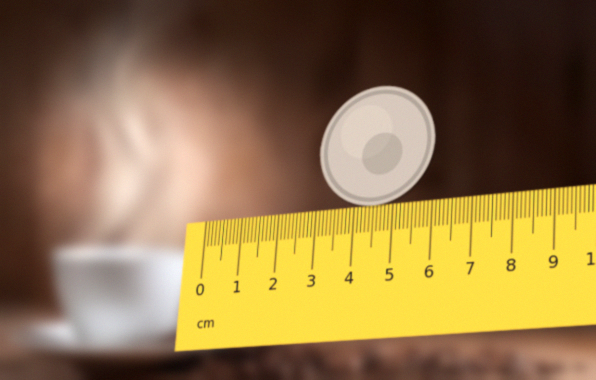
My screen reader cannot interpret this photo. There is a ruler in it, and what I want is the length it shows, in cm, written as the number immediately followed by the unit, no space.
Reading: 3cm
